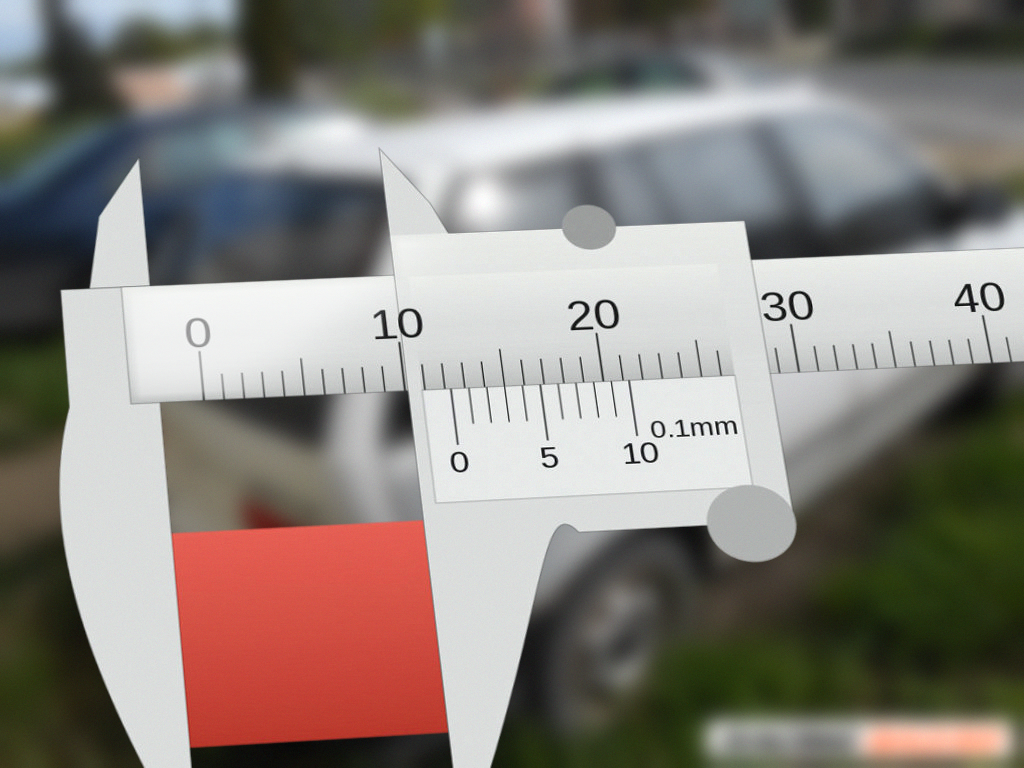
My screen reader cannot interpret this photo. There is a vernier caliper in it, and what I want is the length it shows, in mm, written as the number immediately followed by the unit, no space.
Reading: 12.3mm
